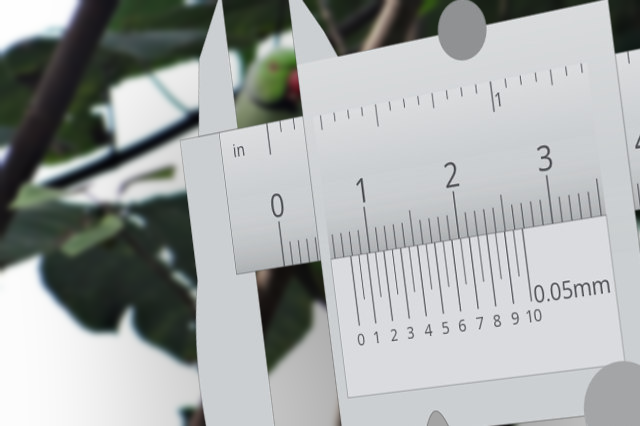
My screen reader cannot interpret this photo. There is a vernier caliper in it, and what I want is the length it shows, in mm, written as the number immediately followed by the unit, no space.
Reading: 7.8mm
